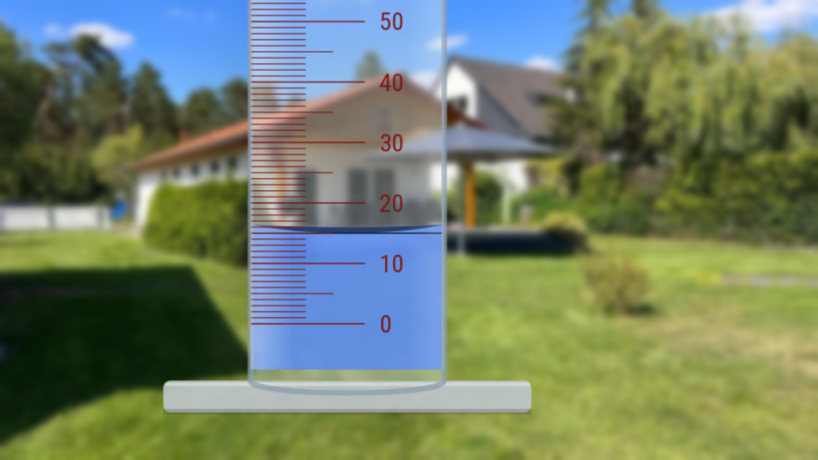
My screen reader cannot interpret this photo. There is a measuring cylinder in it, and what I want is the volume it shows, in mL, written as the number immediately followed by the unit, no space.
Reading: 15mL
